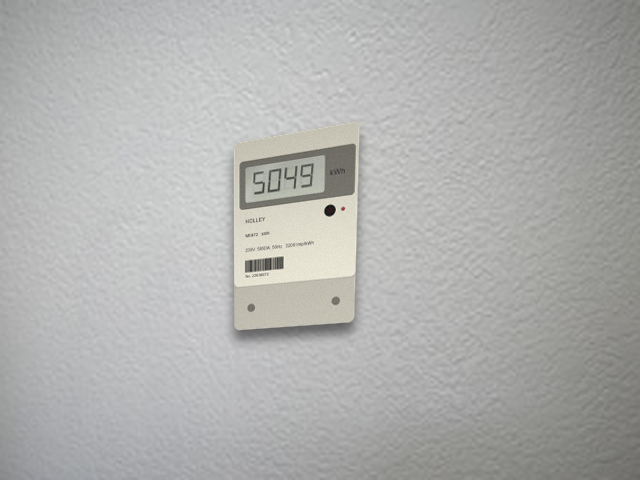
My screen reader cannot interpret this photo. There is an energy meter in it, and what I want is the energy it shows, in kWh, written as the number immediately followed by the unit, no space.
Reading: 5049kWh
